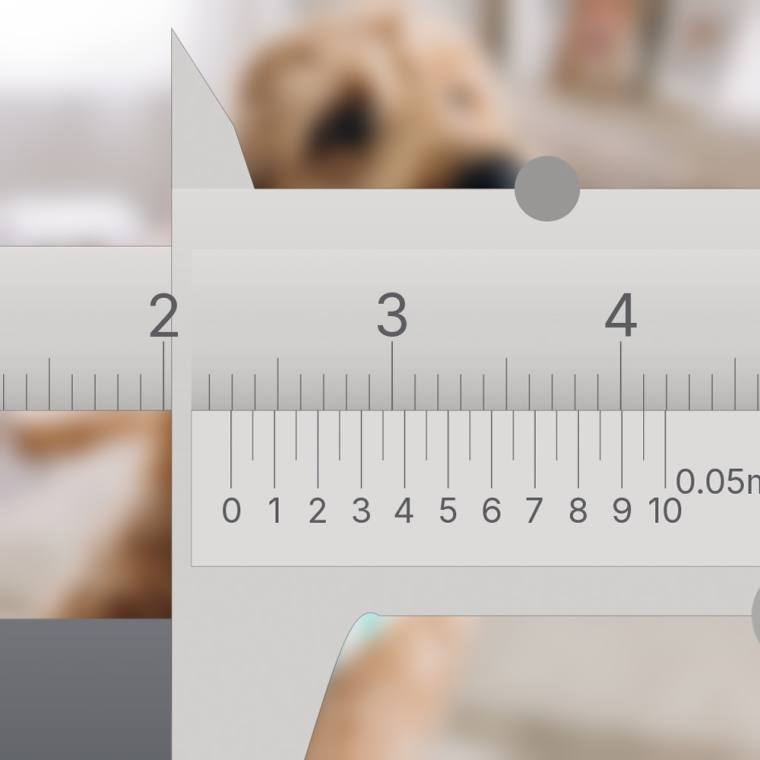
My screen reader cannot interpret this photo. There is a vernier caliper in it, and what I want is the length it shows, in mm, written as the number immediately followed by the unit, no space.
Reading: 22.95mm
